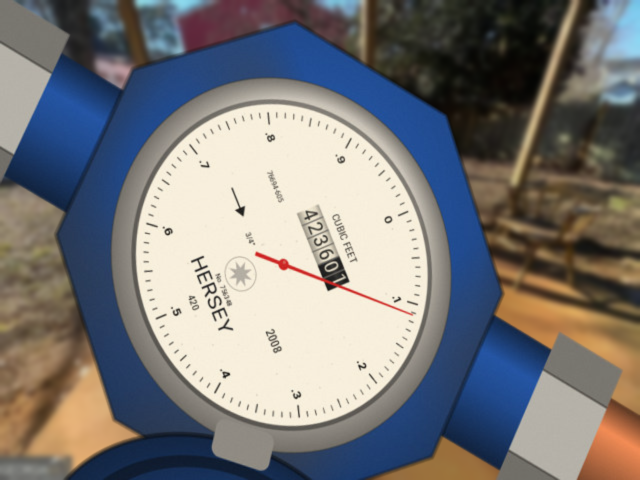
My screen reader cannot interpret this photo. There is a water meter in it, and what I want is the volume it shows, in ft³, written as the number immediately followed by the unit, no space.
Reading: 423601.11ft³
